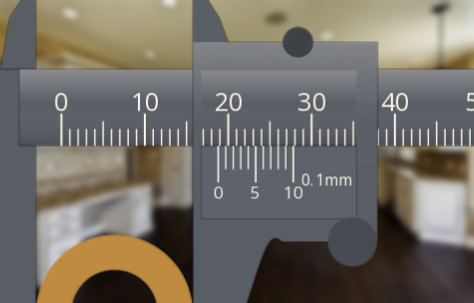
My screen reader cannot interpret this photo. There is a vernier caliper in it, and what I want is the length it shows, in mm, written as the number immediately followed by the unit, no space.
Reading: 18.8mm
